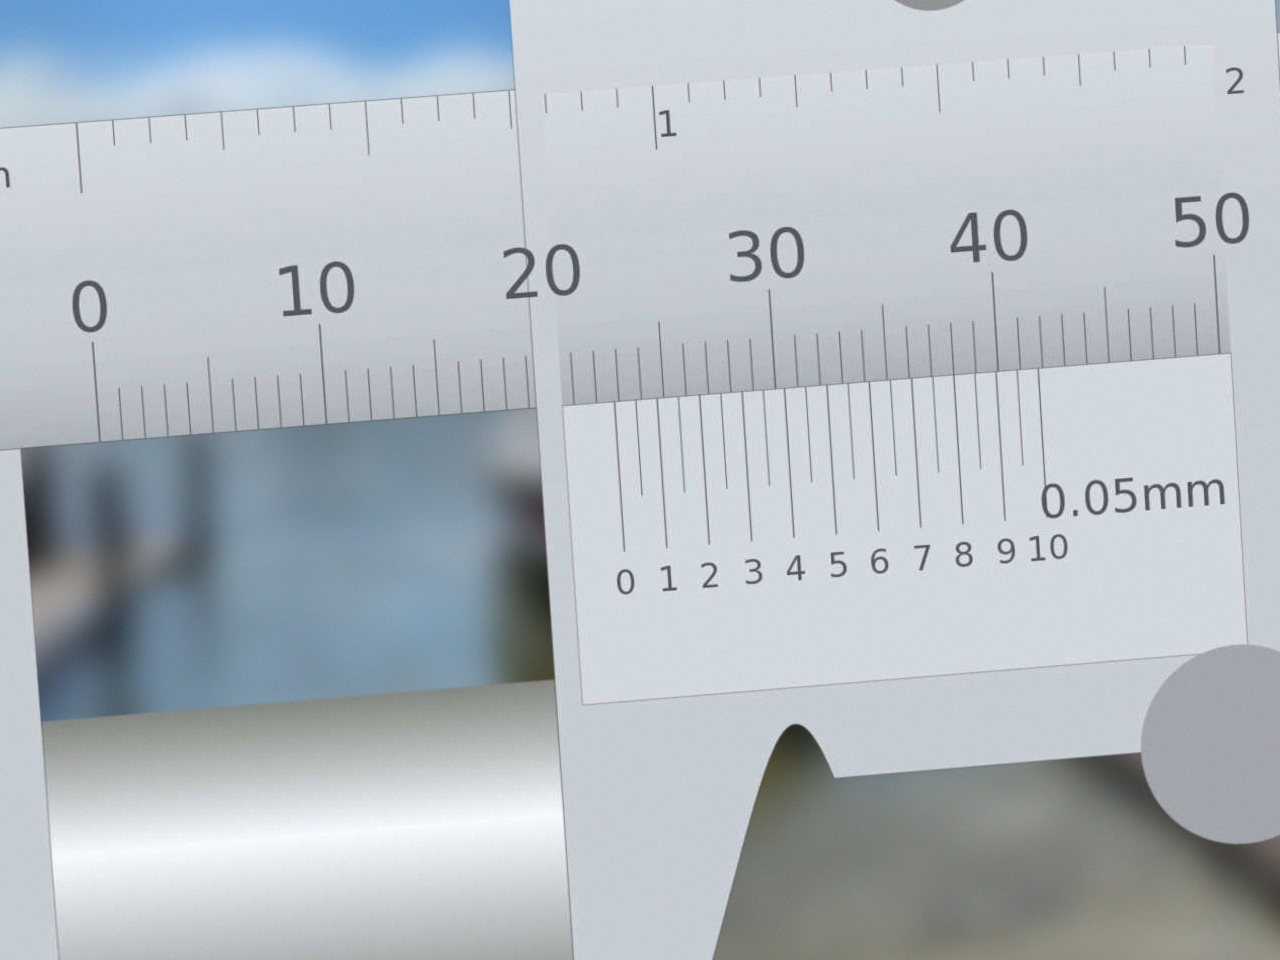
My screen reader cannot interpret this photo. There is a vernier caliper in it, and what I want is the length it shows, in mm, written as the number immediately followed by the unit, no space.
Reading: 22.8mm
